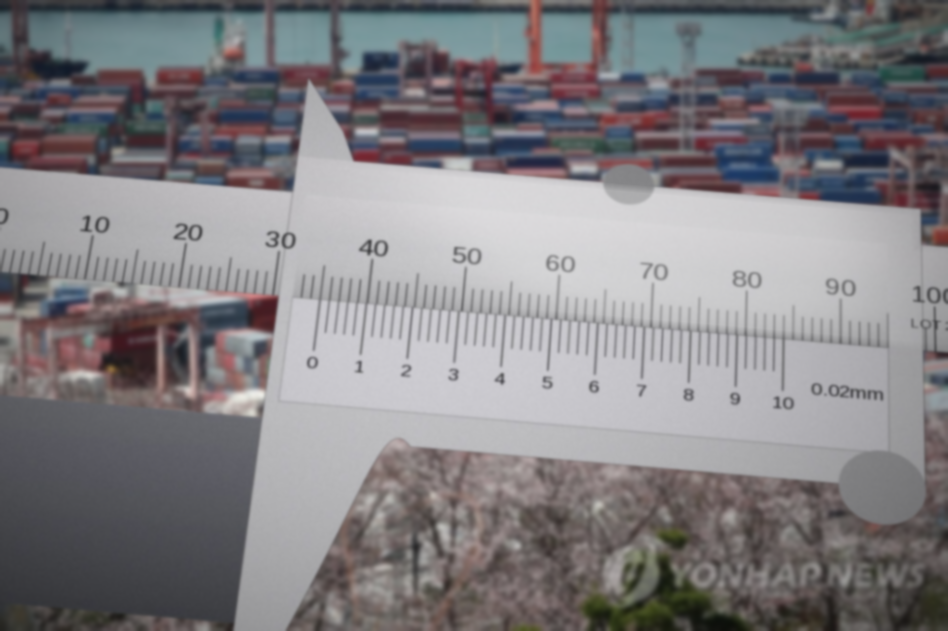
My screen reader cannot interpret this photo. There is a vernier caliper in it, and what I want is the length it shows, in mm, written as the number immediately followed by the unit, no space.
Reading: 35.0mm
